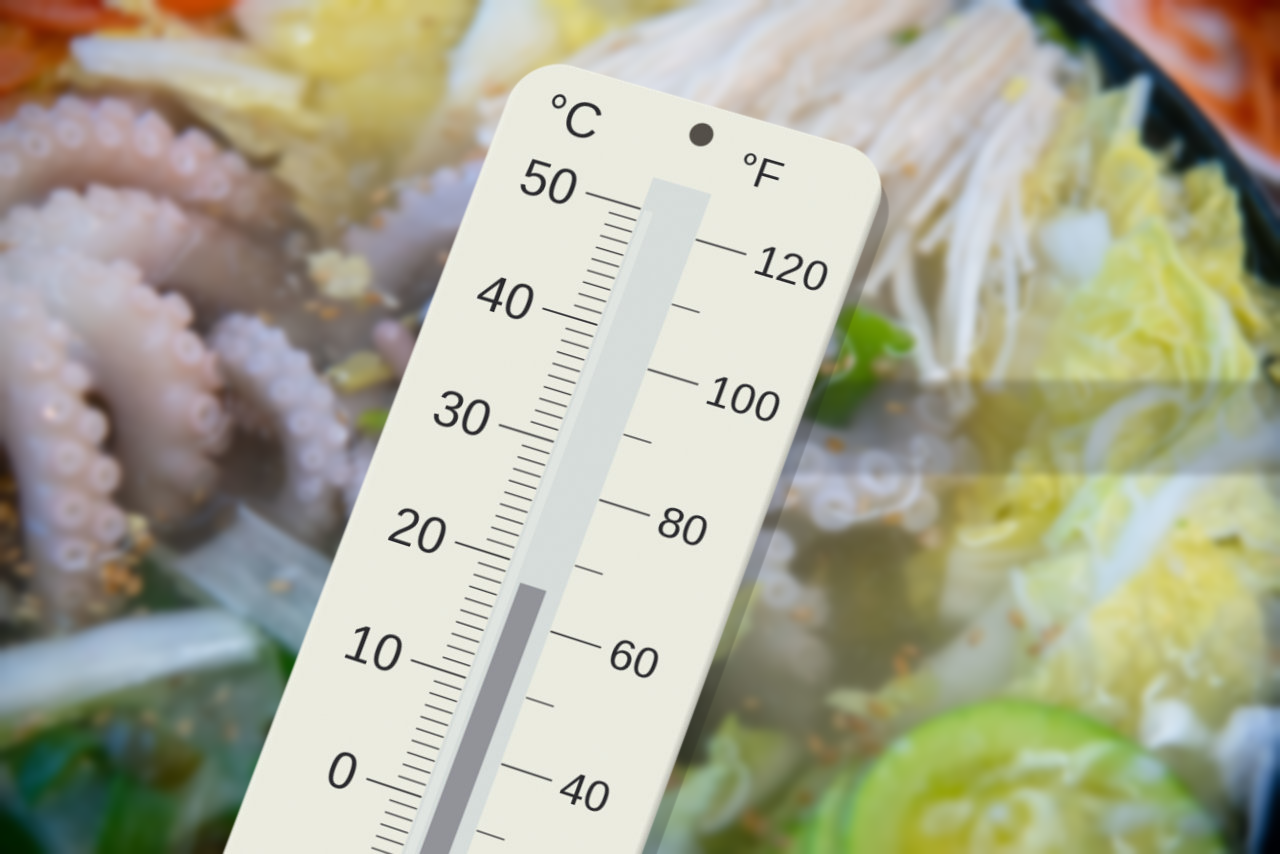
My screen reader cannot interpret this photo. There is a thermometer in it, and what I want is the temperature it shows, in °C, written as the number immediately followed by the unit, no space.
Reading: 18.5°C
